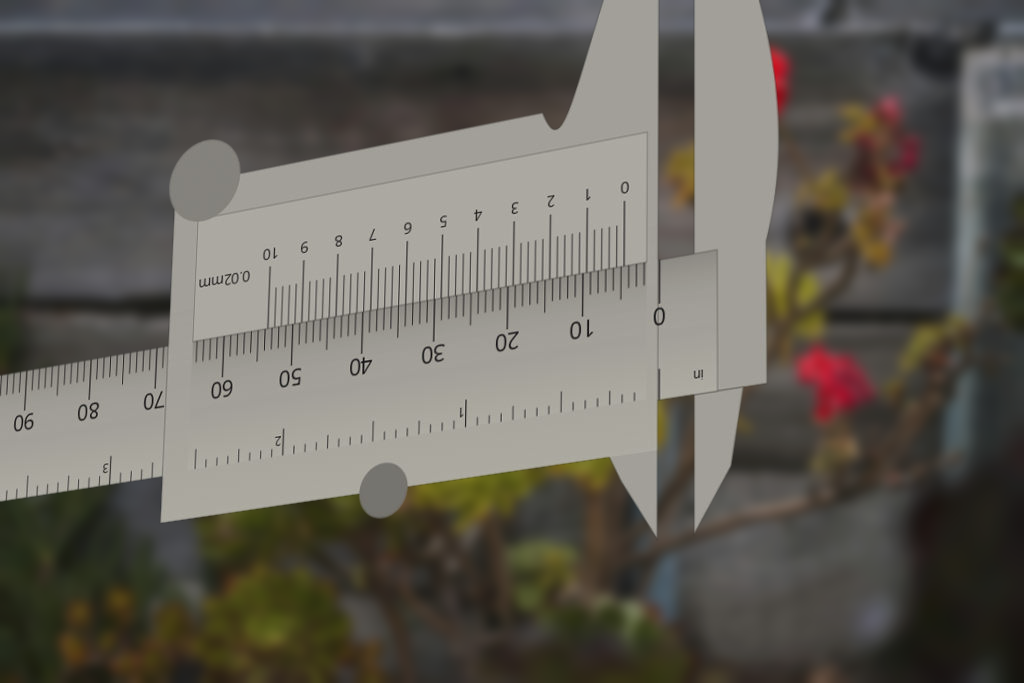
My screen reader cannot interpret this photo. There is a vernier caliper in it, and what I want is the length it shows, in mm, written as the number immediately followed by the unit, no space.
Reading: 4.6mm
